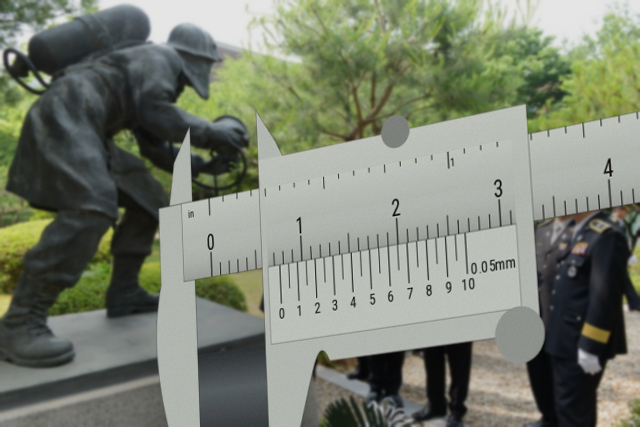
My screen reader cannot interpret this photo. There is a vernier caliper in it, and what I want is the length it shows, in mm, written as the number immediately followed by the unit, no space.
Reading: 7.6mm
